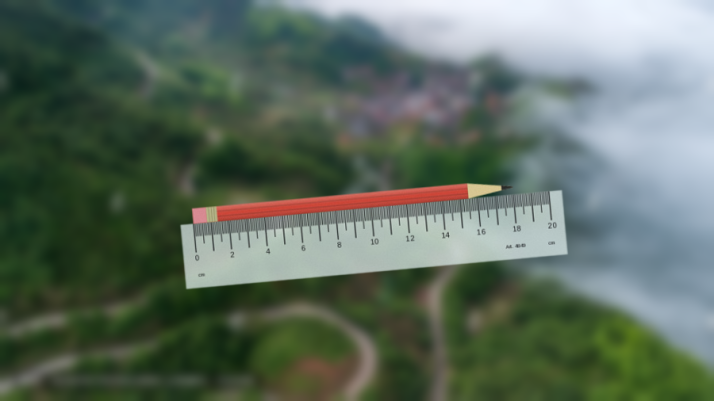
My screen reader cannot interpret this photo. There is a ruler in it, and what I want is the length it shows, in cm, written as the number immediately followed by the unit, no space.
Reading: 18cm
